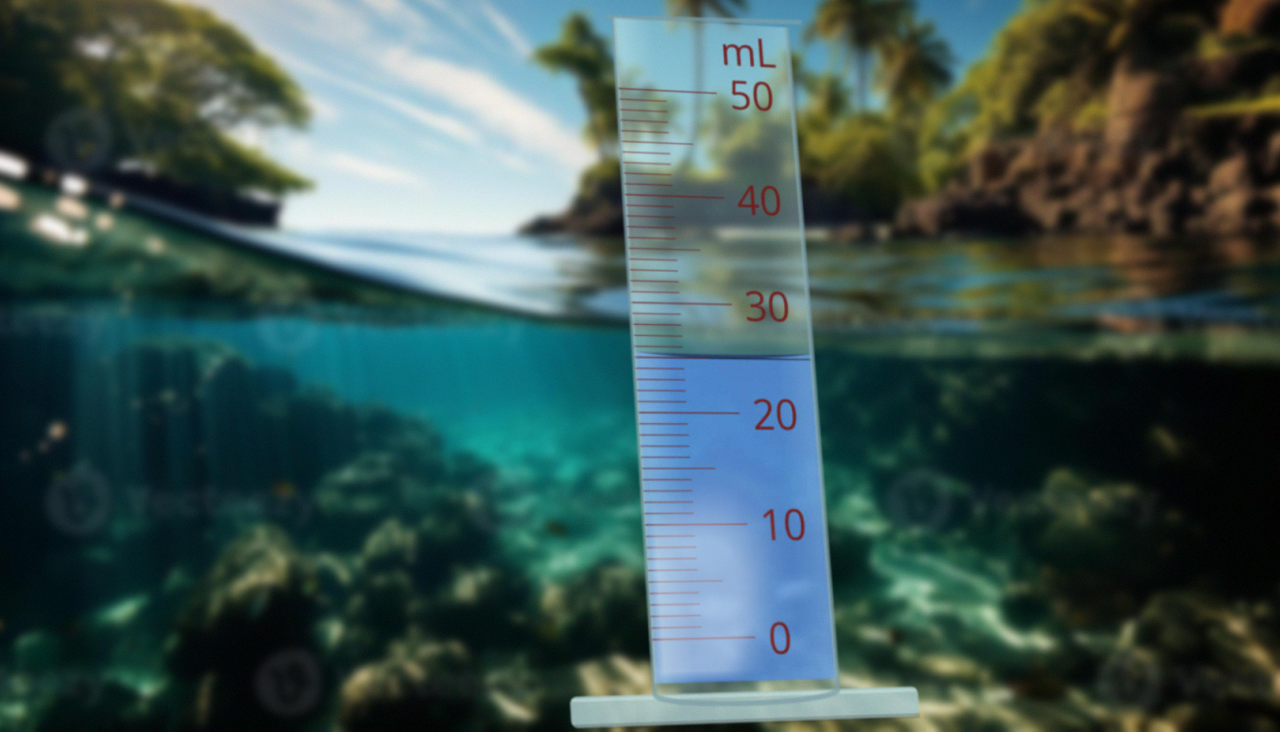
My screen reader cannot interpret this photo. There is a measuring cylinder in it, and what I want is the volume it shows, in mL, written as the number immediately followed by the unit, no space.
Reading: 25mL
